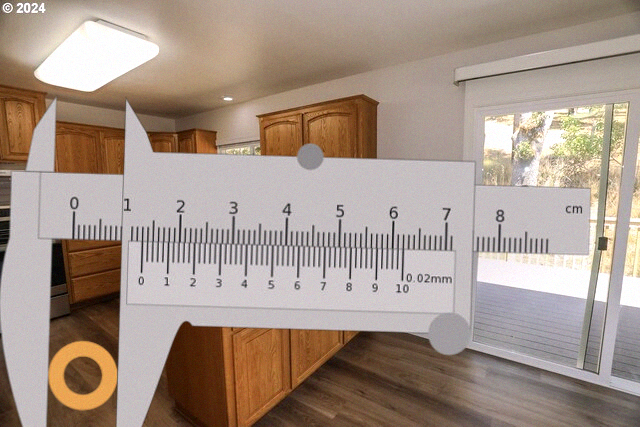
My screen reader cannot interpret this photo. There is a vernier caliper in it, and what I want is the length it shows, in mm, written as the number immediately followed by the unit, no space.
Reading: 13.0mm
